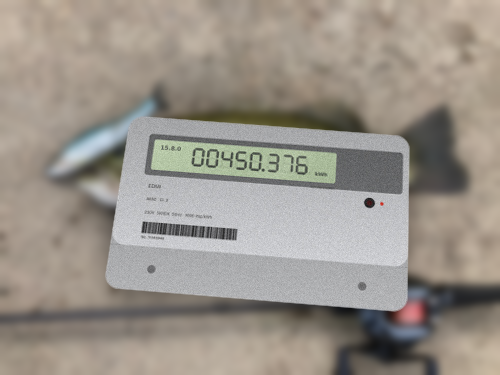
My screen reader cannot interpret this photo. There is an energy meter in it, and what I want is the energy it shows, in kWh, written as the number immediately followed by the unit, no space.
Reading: 450.376kWh
